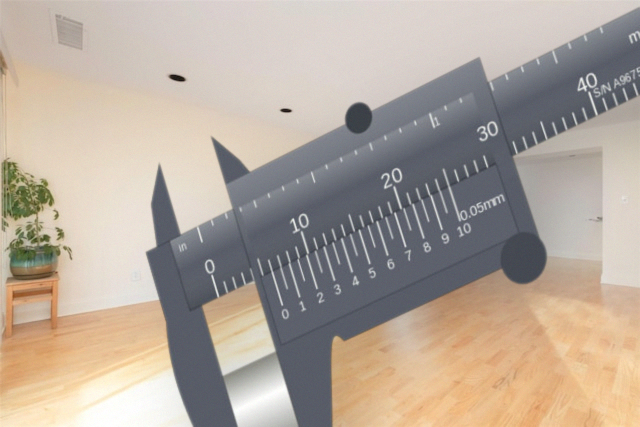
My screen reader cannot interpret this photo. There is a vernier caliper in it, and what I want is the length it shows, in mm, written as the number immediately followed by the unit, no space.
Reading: 6.0mm
